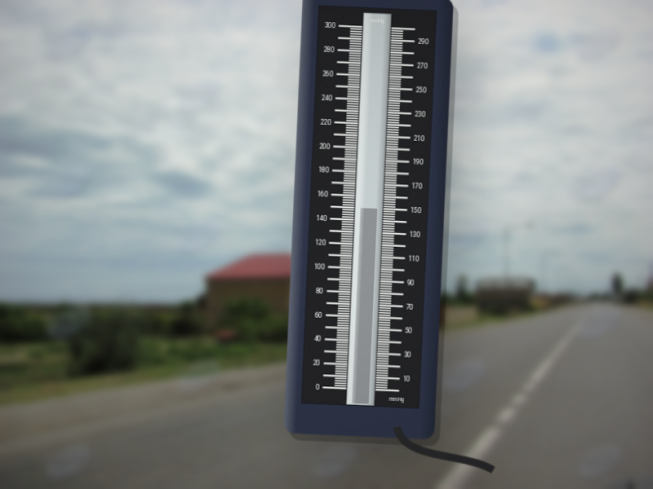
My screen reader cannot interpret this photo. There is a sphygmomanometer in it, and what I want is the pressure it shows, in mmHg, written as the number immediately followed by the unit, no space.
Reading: 150mmHg
